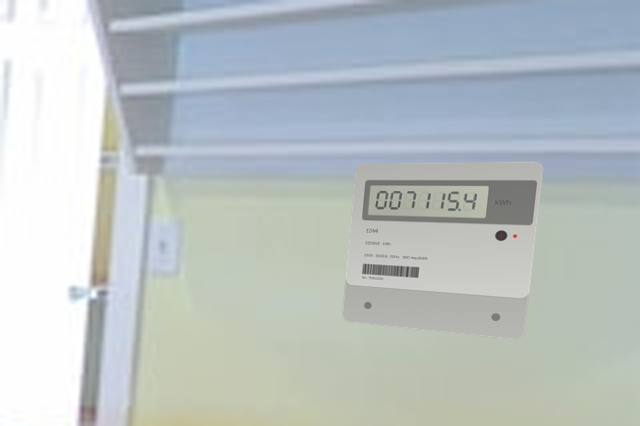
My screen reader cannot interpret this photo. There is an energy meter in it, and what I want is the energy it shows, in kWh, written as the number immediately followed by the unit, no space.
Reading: 7115.4kWh
